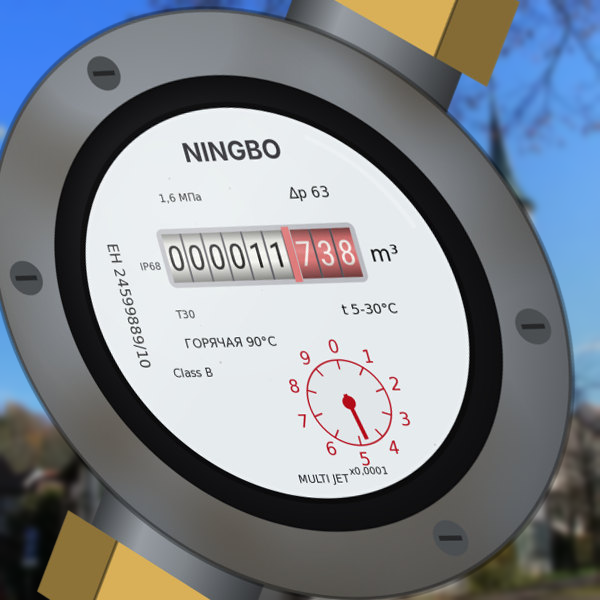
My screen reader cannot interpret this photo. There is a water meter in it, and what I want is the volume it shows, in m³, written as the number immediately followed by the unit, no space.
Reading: 11.7384m³
